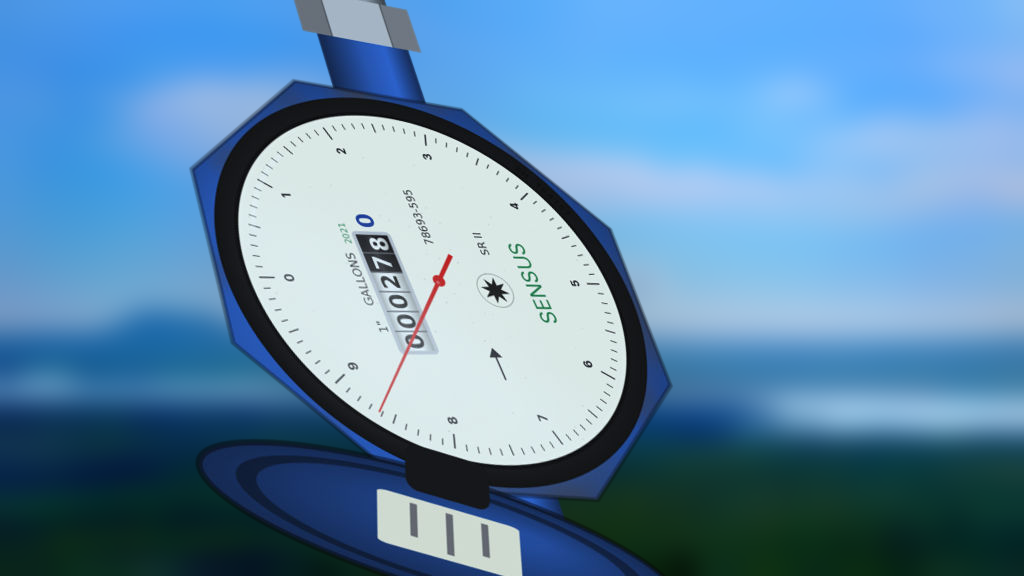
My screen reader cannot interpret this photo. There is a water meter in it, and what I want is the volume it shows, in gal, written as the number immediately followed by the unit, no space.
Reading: 2778.6gal
